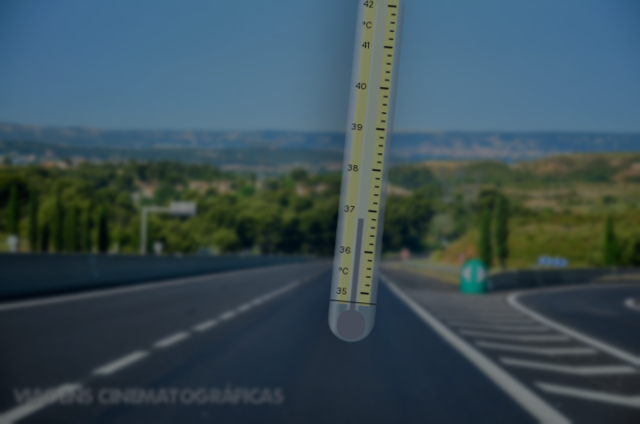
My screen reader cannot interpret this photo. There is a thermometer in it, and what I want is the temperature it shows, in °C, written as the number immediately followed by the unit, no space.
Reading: 36.8°C
